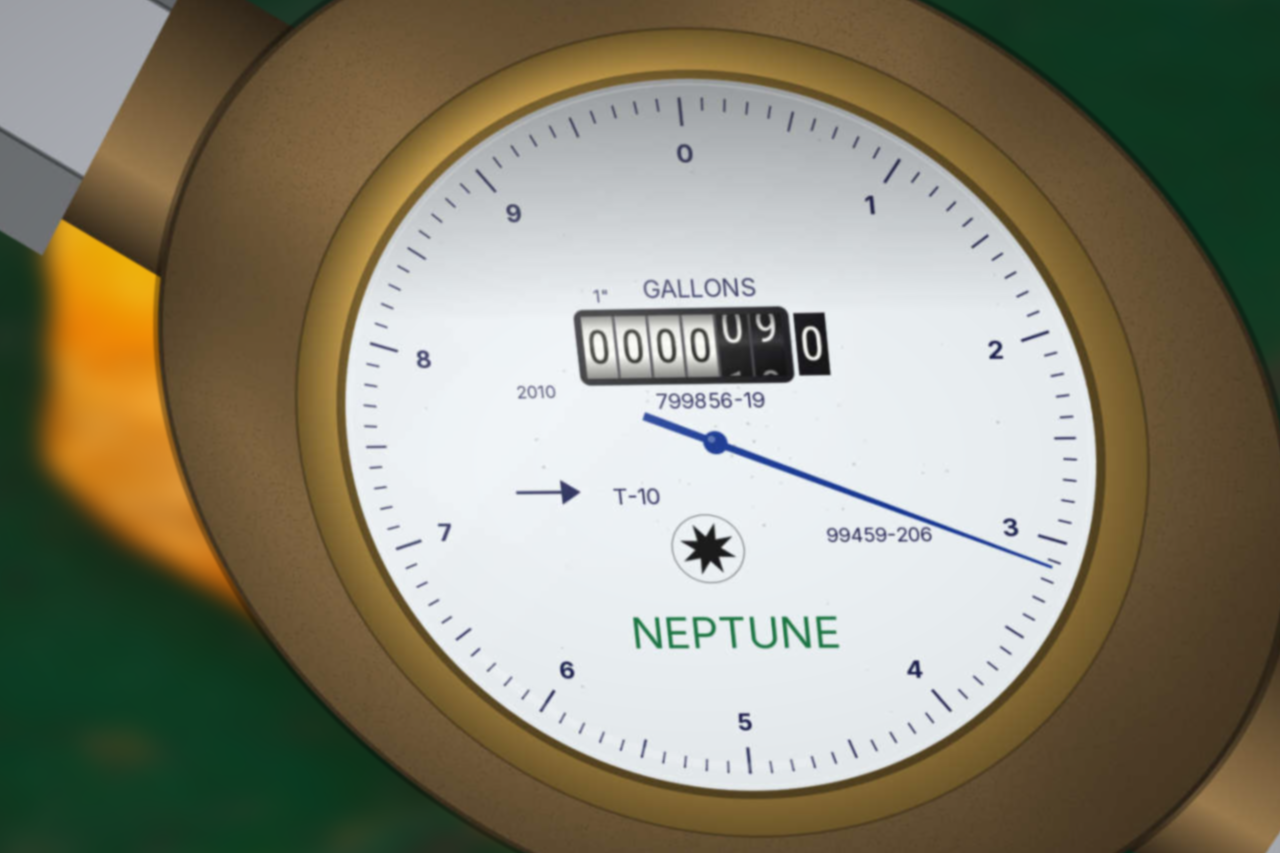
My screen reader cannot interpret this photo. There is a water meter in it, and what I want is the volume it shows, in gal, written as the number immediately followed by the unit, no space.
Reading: 93.1gal
